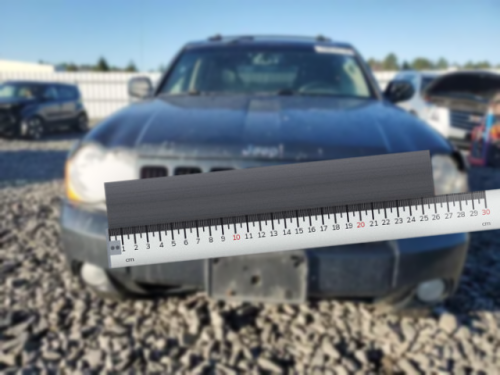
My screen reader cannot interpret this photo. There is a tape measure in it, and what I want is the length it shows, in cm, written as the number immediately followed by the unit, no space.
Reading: 26cm
